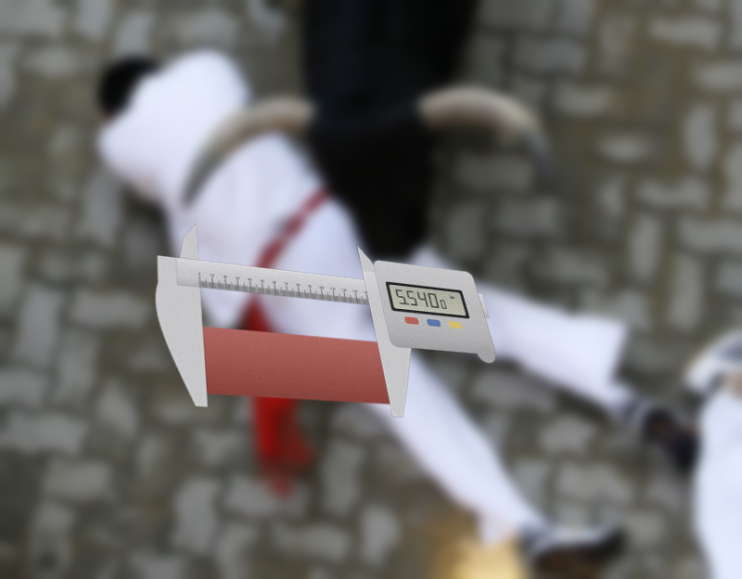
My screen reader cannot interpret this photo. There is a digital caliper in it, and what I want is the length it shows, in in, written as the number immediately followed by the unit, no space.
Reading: 5.5400in
